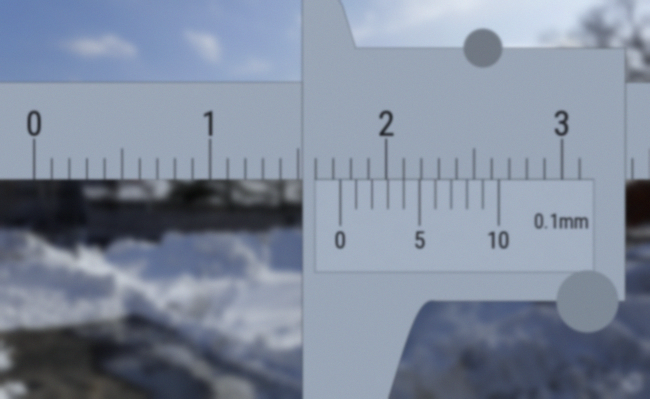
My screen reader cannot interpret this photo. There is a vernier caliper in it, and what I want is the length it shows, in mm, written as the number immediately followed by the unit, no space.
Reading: 17.4mm
